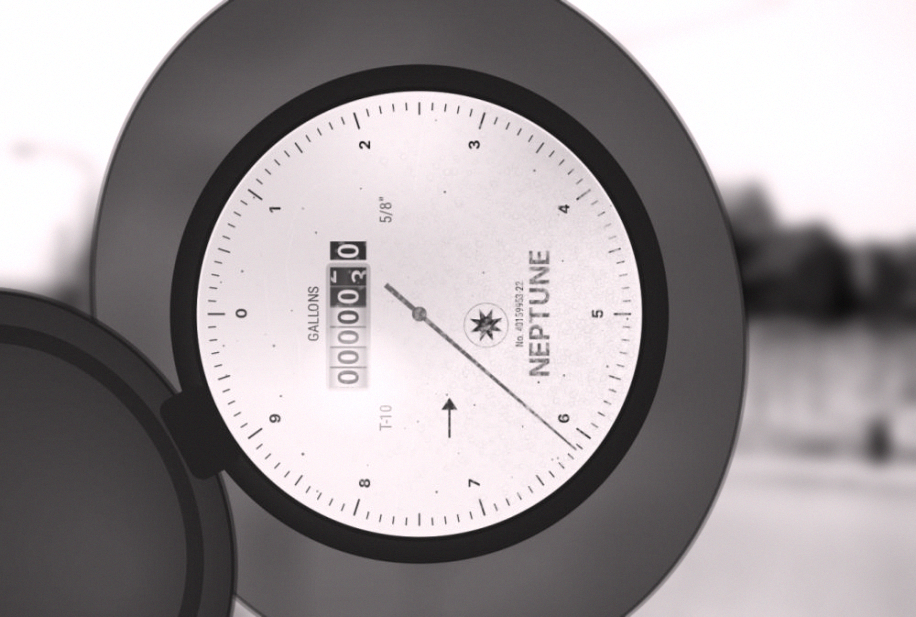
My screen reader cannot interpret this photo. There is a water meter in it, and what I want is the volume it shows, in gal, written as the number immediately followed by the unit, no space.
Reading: 26.1gal
